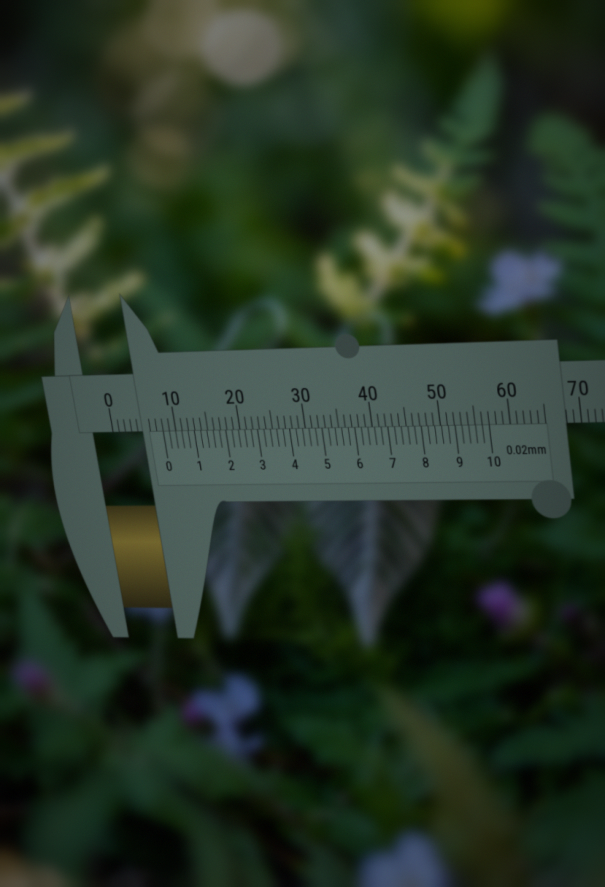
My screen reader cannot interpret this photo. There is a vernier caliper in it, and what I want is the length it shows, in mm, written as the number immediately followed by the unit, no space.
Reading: 8.0mm
